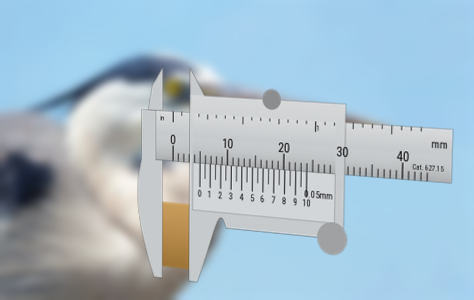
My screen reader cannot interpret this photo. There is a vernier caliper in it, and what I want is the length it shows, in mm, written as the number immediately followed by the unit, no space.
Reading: 5.0mm
